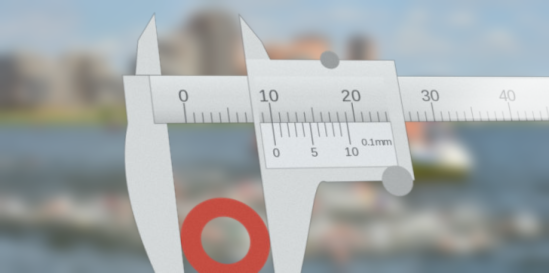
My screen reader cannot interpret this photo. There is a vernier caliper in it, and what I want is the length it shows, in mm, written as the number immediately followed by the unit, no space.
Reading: 10.0mm
